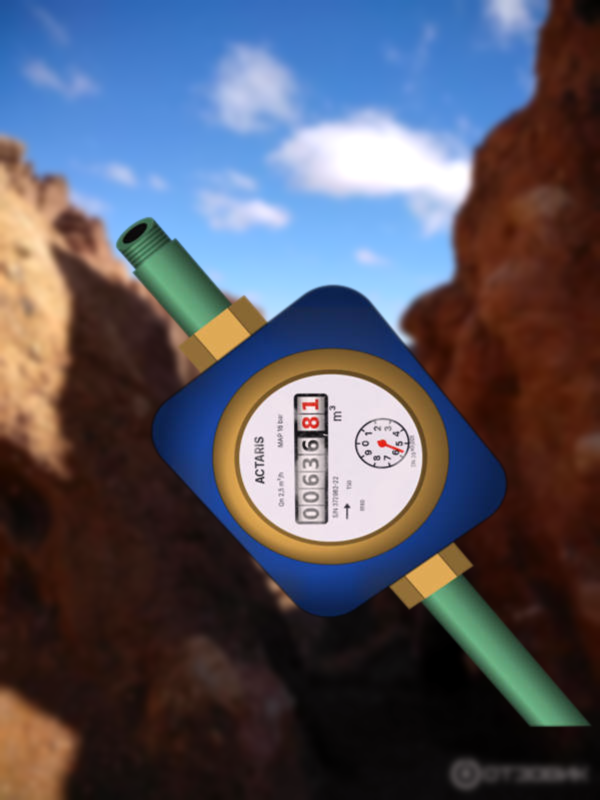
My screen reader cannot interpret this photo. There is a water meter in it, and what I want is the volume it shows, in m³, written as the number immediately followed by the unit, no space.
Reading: 636.815m³
